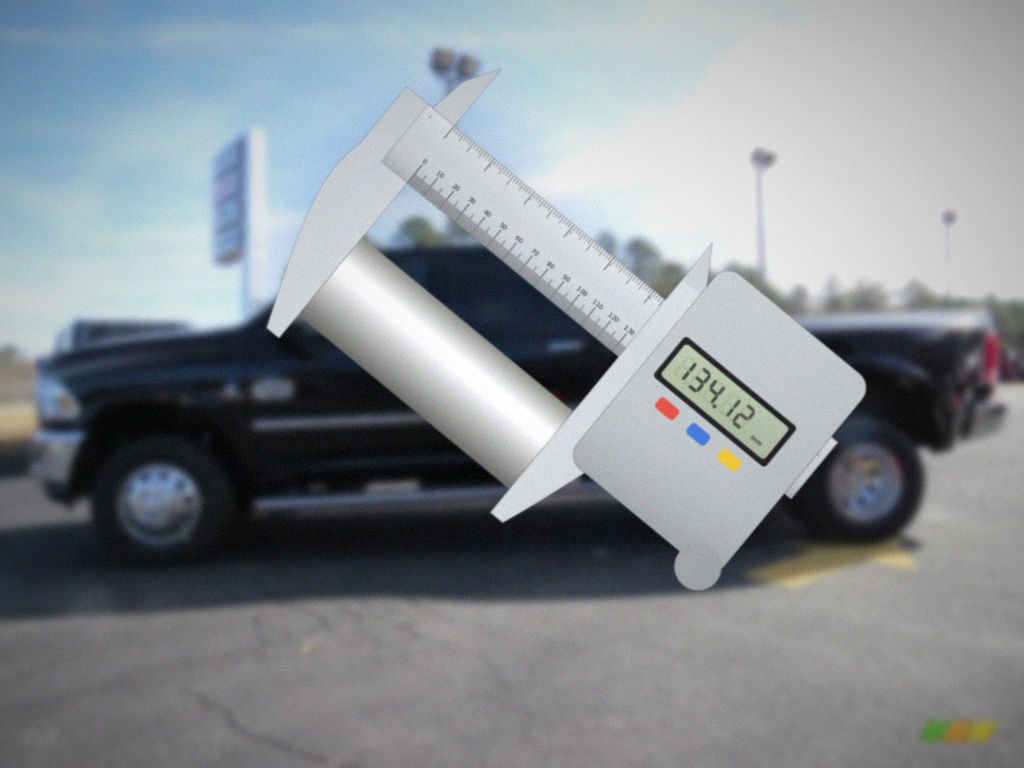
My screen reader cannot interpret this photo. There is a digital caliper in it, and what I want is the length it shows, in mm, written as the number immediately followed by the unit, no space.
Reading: 134.12mm
